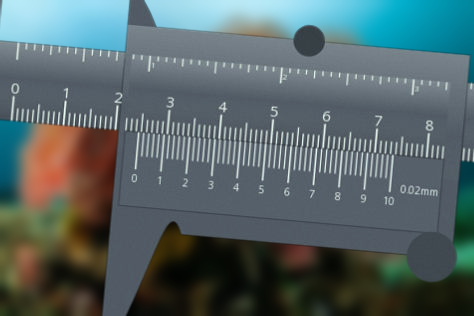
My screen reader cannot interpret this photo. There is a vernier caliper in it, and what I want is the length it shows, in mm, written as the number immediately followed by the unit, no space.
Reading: 24.5mm
